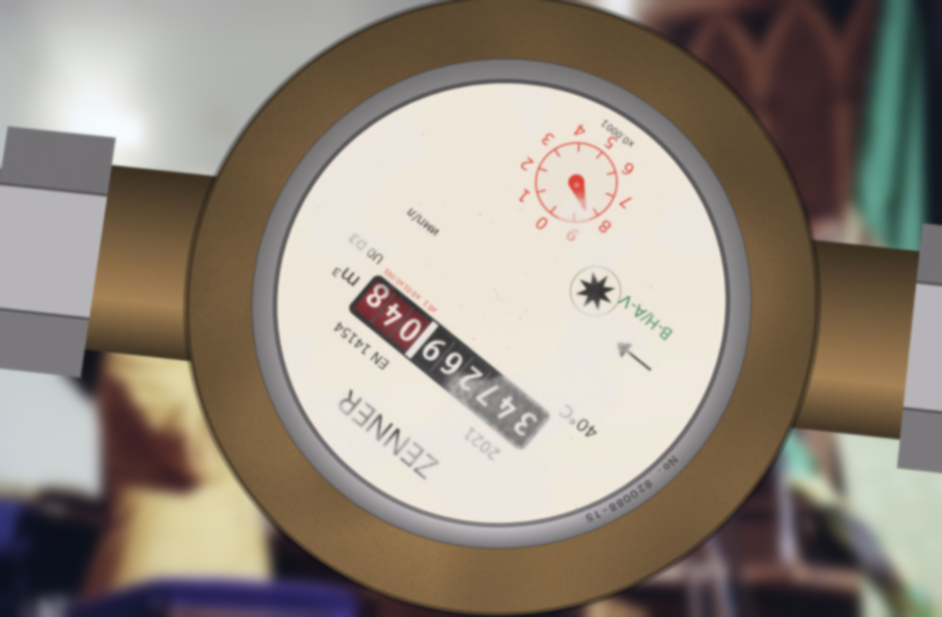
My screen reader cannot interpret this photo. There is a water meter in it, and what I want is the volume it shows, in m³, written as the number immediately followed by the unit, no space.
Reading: 347269.0478m³
